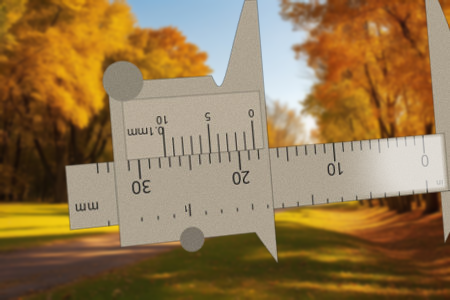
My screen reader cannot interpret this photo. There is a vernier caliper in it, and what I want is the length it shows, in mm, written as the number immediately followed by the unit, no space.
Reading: 18.4mm
